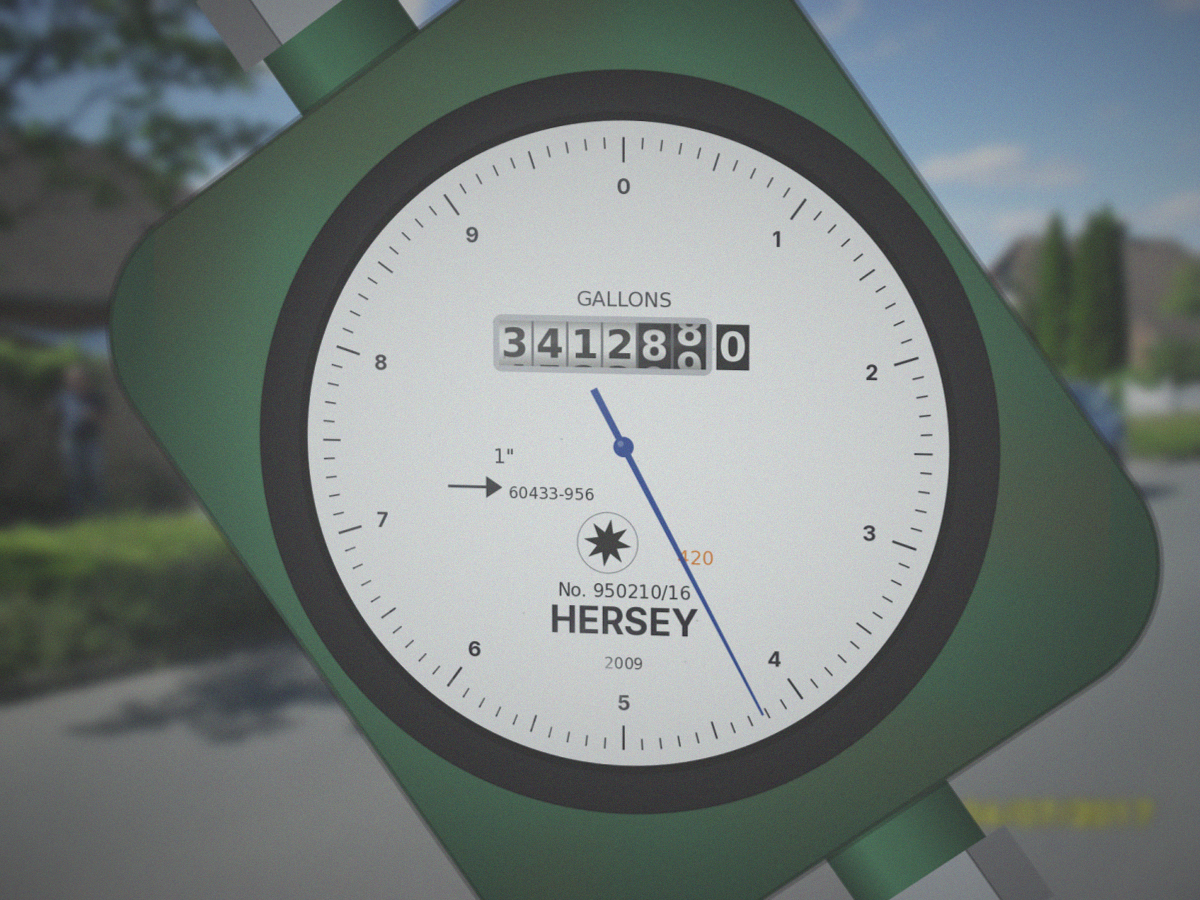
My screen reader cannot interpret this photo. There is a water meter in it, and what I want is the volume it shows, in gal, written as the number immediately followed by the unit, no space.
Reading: 3412884.2gal
